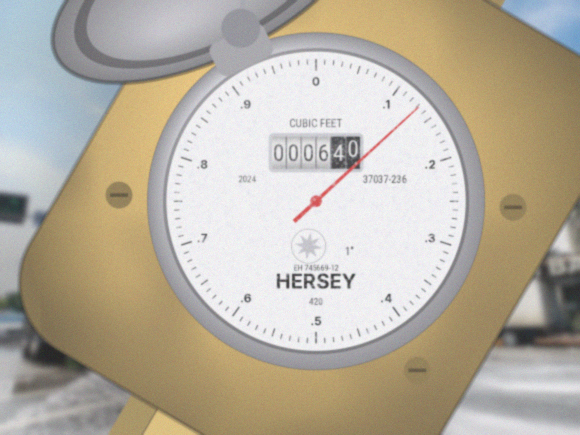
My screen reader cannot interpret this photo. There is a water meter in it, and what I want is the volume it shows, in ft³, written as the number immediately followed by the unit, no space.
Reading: 640.13ft³
